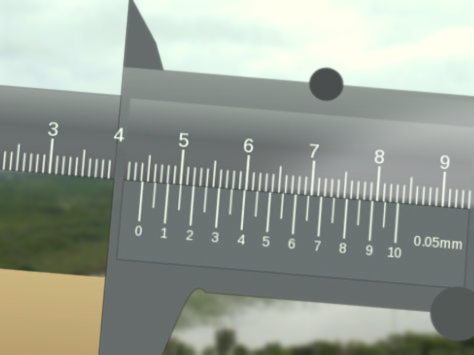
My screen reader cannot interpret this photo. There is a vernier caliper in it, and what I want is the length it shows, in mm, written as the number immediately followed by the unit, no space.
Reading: 44.2mm
